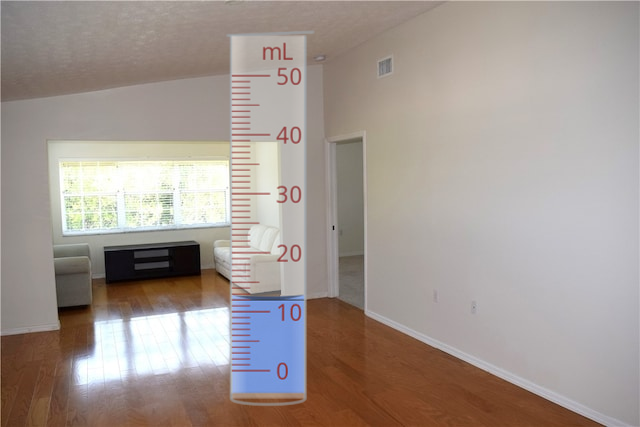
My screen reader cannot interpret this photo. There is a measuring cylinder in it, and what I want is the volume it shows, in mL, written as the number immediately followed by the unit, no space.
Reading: 12mL
